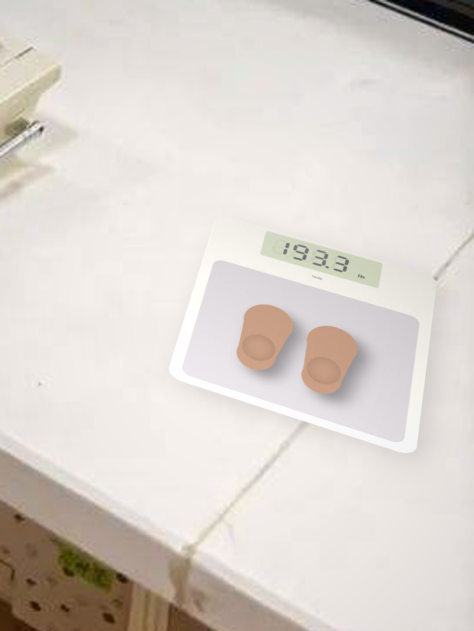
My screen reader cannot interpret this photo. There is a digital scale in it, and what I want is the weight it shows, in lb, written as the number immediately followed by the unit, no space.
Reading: 193.3lb
